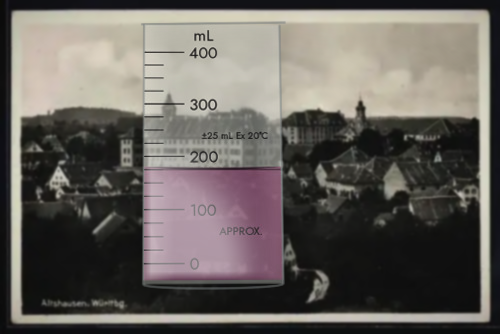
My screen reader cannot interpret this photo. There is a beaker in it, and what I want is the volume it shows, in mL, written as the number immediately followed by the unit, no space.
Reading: 175mL
